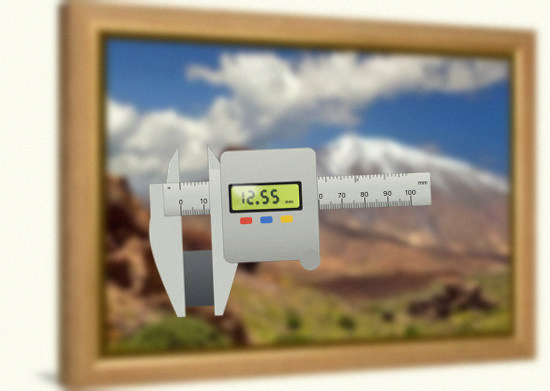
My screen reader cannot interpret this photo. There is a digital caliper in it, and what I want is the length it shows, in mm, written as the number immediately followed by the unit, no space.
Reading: 12.55mm
